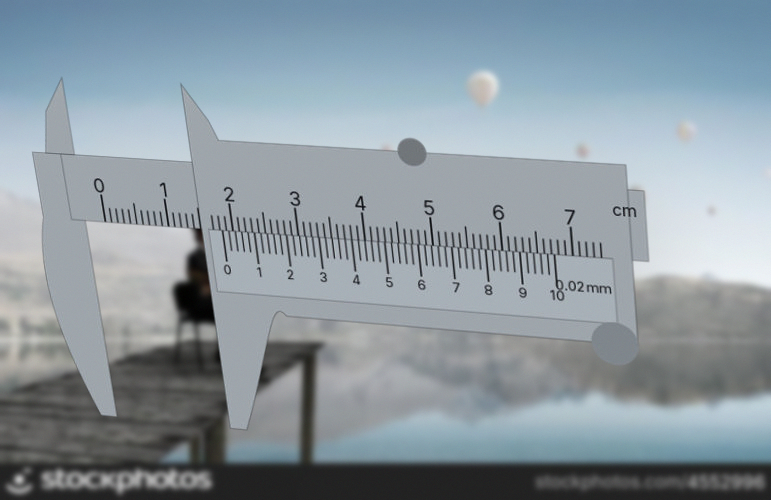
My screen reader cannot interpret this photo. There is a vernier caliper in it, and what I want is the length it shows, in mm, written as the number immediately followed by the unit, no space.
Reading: 18.4mm
